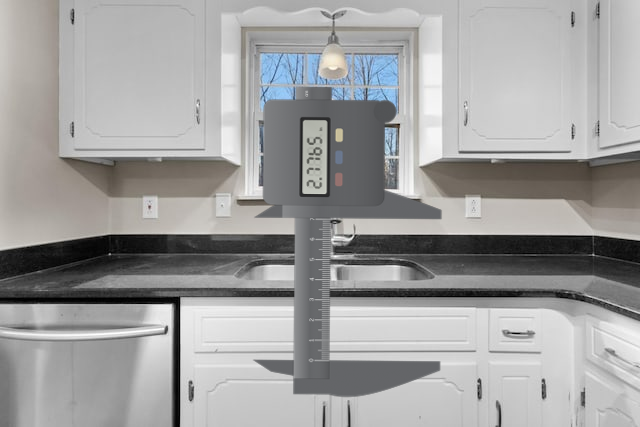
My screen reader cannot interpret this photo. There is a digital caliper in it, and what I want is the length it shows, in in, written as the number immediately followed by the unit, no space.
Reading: 2.7765in
